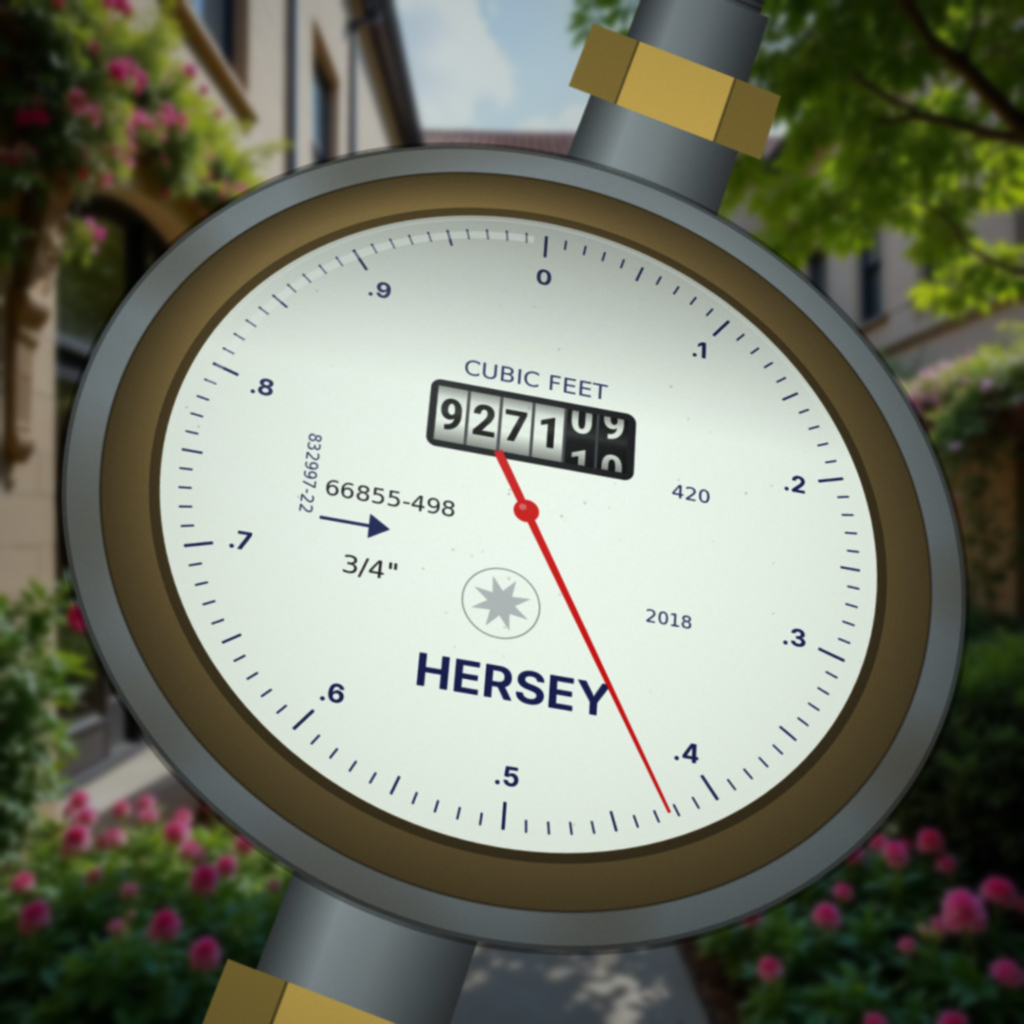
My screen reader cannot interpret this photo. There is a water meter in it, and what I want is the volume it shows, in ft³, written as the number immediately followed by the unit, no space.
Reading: 927109.42ft³
